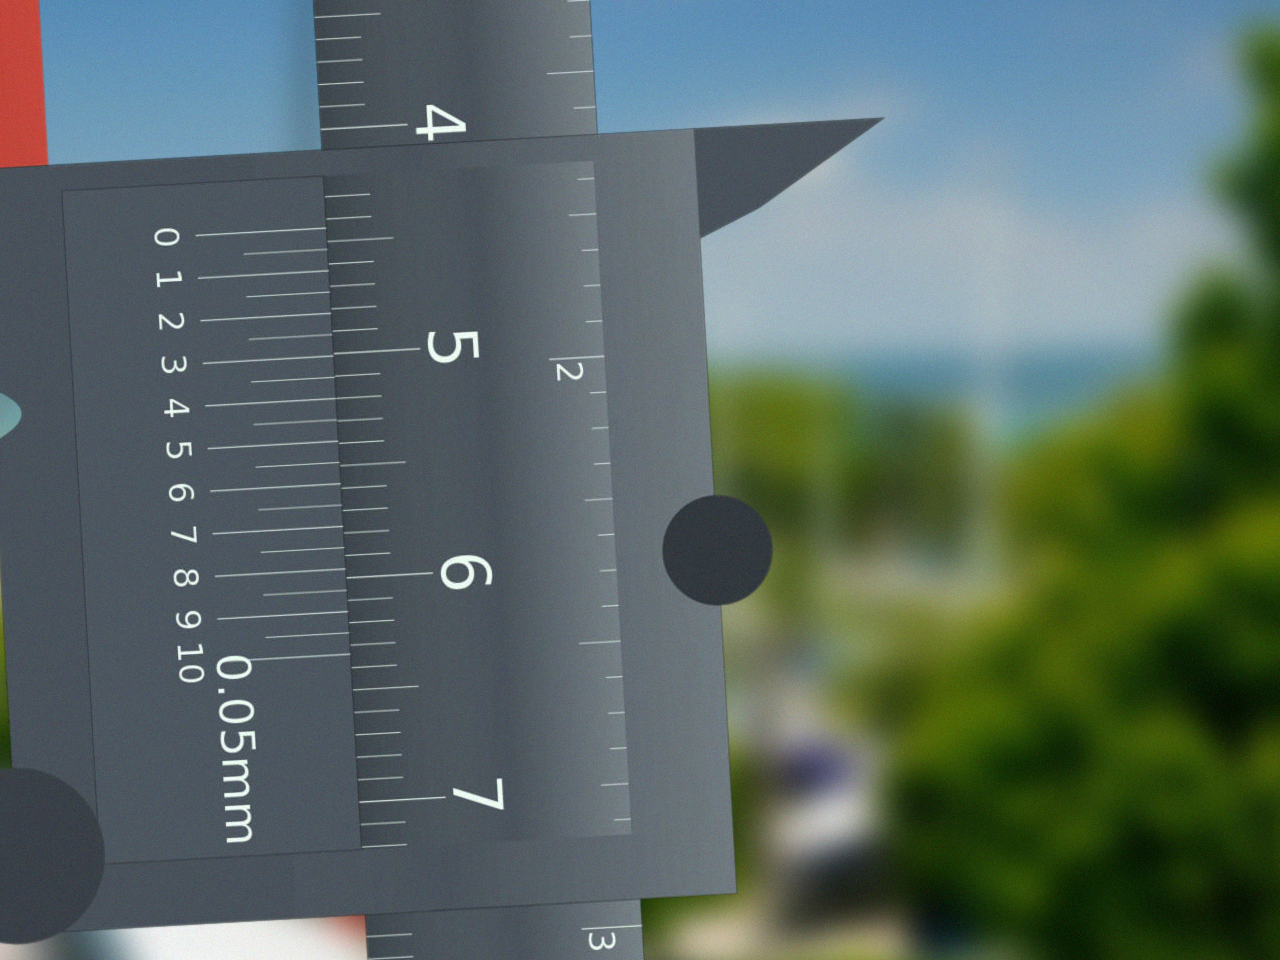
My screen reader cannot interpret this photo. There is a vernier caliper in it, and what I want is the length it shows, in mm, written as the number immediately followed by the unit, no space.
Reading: 44.4mm
